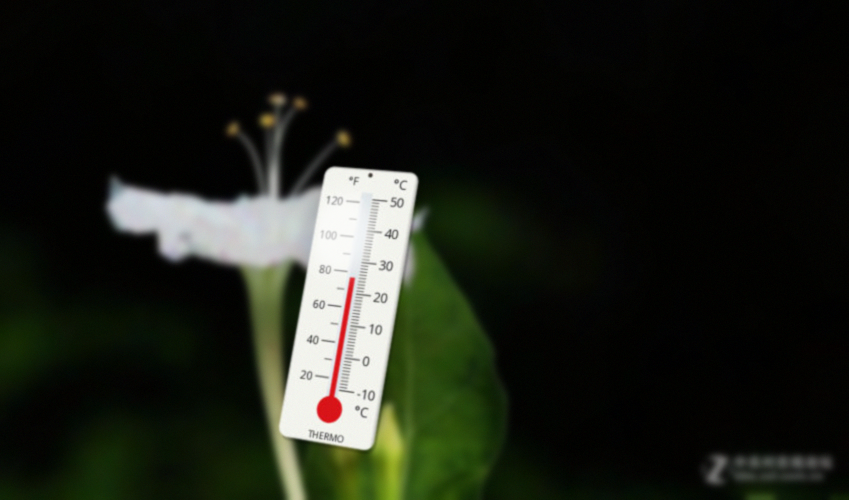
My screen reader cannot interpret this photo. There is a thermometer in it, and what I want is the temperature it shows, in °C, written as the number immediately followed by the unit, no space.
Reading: 25°C
